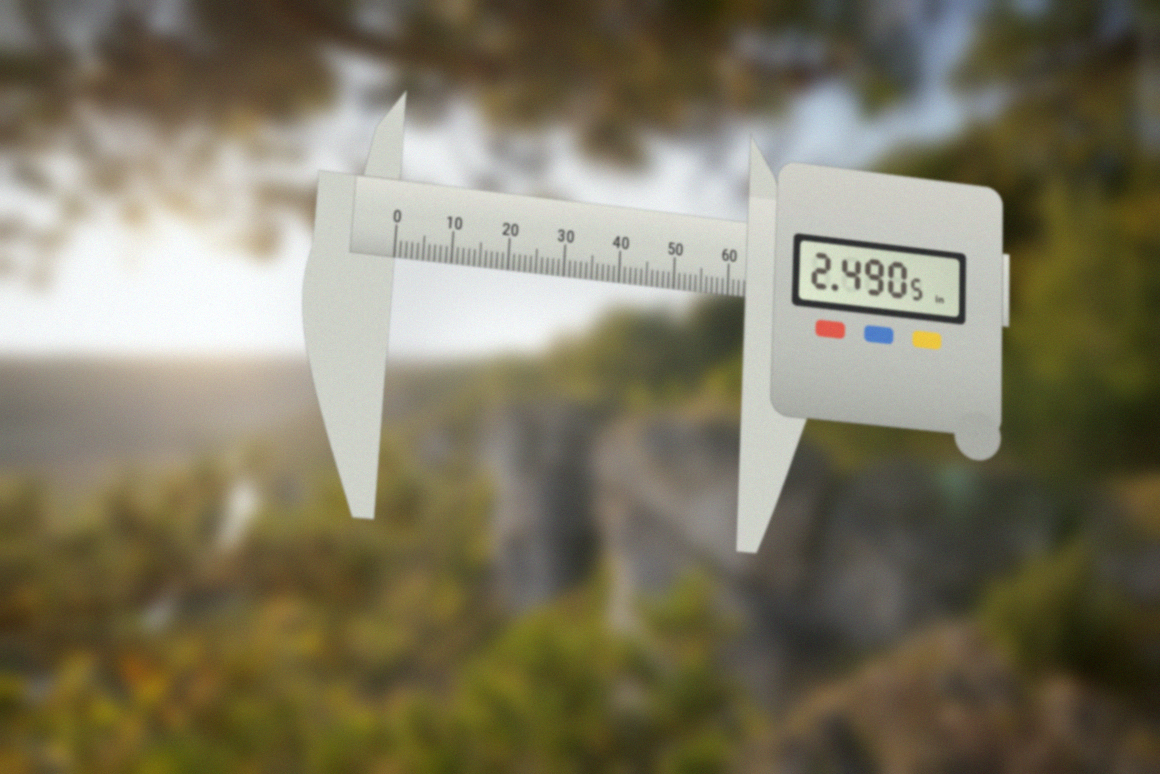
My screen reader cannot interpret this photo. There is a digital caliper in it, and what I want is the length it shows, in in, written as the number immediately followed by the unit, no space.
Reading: 2.4905in
